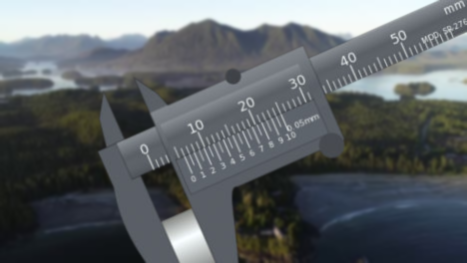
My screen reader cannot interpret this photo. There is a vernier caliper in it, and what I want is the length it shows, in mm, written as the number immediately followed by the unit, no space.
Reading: 6.0mm
